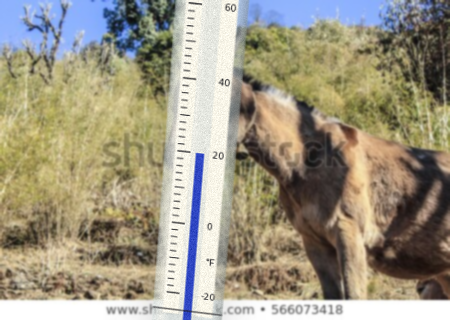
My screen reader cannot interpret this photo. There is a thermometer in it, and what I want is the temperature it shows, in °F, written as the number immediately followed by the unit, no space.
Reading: 20°F
